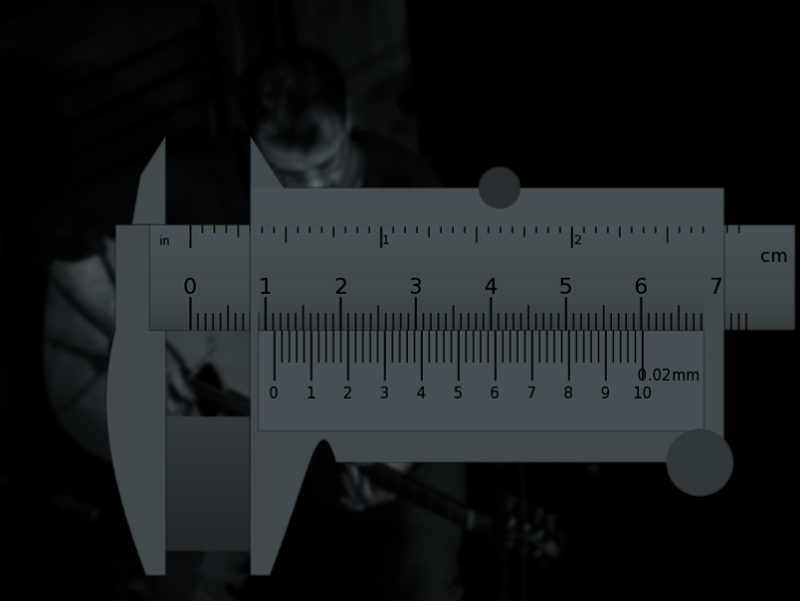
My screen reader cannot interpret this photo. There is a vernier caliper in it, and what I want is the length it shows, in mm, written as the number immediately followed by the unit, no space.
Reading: 11.2mm
